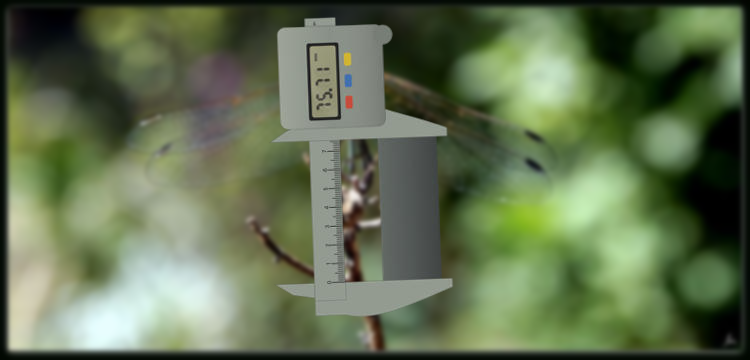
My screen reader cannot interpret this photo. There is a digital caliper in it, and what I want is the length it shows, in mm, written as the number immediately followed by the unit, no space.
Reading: 75.71mm
